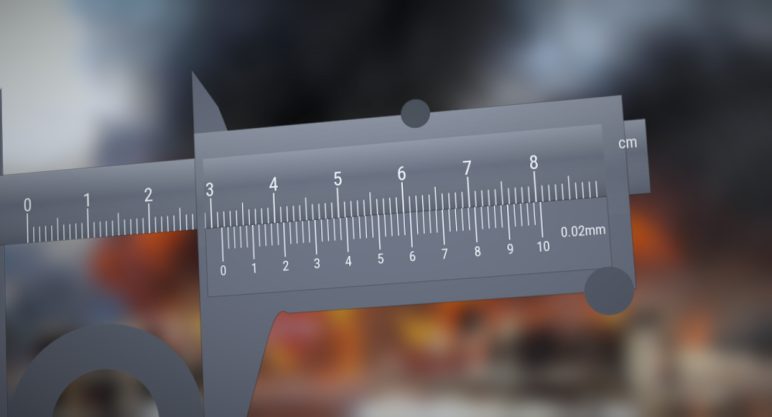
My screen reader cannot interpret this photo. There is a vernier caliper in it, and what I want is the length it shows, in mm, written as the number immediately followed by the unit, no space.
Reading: 31.6mm
